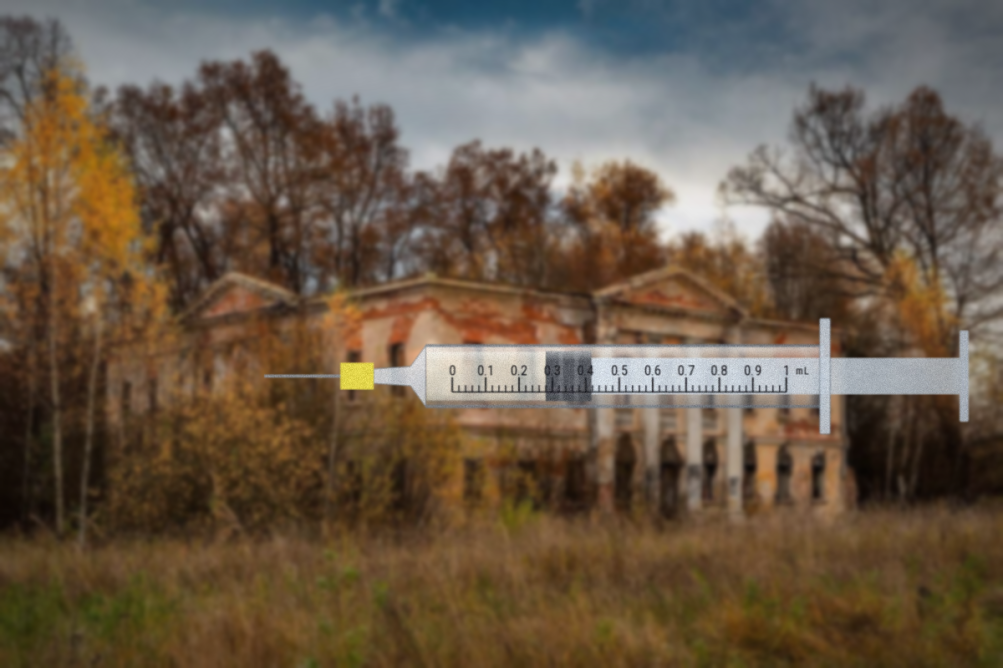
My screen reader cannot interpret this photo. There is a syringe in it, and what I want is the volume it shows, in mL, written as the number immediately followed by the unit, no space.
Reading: 0.28mL
